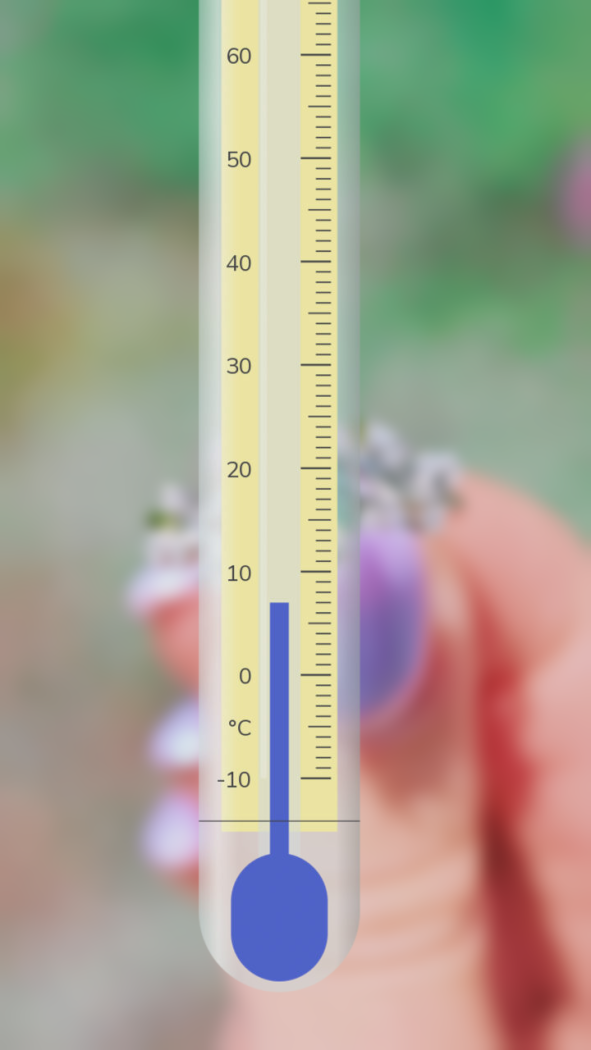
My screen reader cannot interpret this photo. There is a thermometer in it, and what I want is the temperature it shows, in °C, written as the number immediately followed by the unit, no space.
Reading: 7°C
